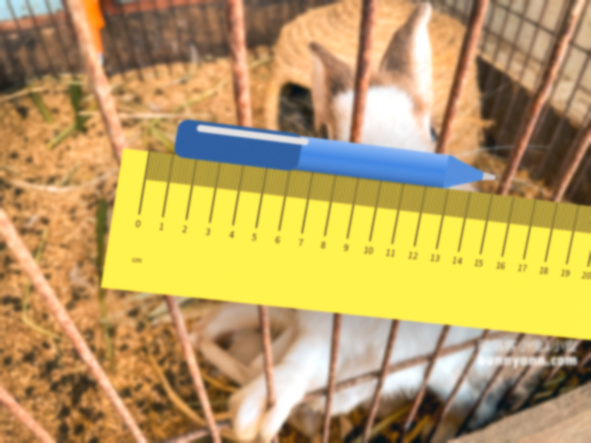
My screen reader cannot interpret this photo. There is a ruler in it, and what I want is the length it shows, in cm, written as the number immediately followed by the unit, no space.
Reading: 14cm
